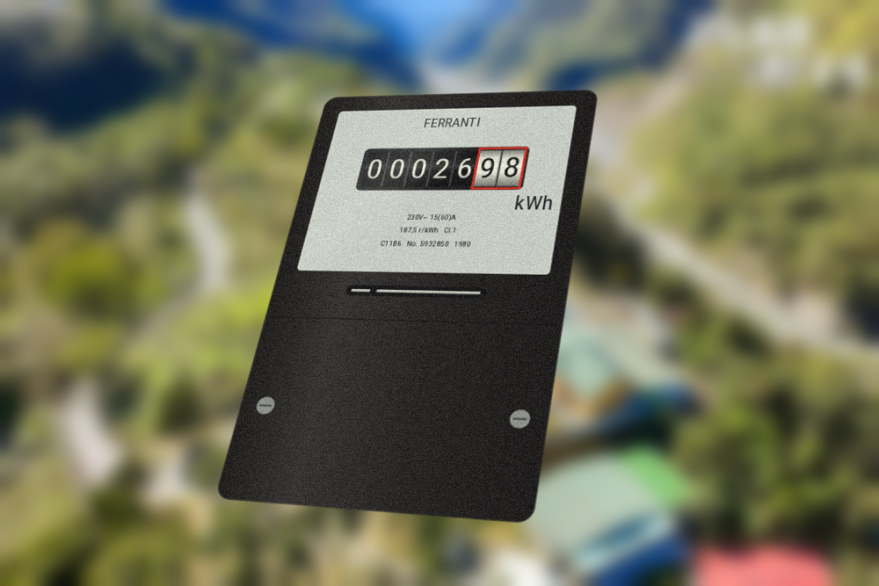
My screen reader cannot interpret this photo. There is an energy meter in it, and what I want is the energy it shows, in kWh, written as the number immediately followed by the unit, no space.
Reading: 26.98kWh
